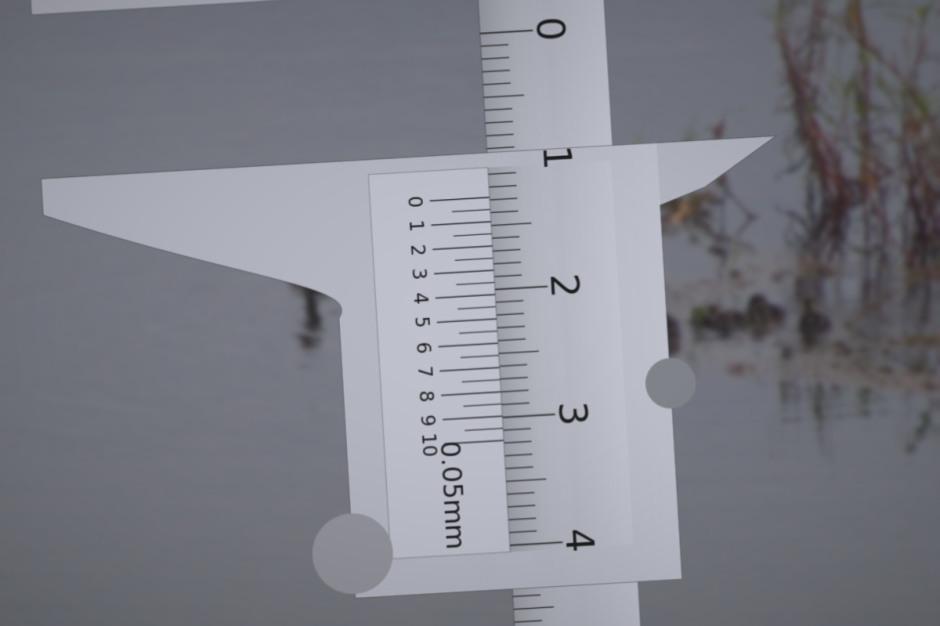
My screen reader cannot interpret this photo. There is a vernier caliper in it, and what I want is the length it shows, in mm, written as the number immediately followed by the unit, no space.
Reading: 12.8mm
